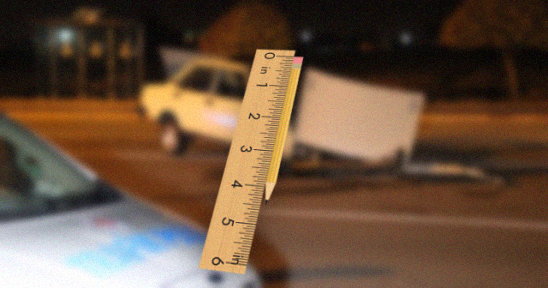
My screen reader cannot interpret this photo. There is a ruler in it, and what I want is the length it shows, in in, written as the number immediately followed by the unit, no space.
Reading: 4.5in
